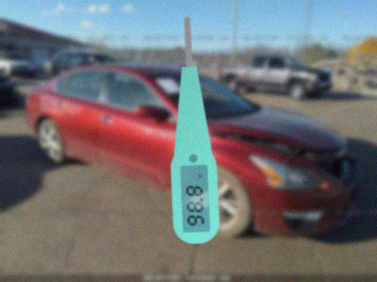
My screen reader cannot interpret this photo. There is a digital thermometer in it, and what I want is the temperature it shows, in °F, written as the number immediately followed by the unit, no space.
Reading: 98.8°F
